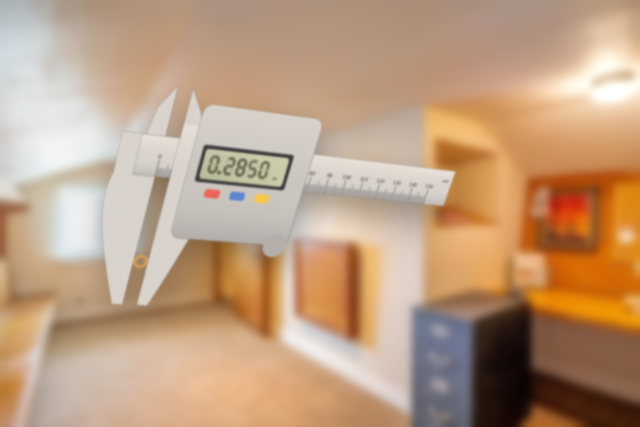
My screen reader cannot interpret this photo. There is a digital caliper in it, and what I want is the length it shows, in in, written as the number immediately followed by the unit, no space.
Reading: 0.2850in
